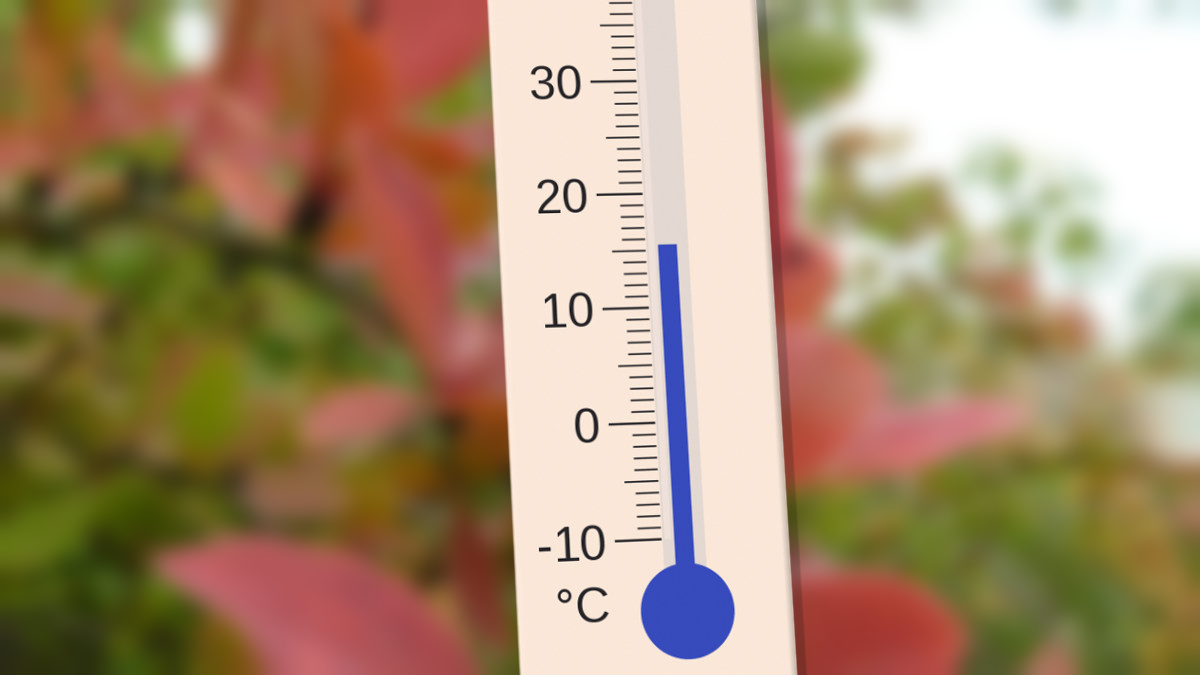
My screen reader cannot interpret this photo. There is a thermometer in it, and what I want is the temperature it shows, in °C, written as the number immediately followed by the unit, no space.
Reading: 15.5°C
